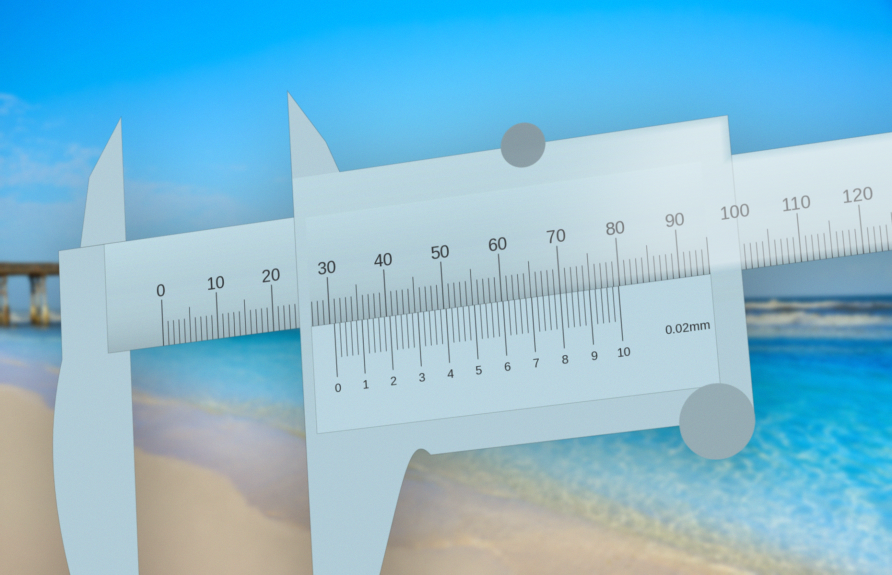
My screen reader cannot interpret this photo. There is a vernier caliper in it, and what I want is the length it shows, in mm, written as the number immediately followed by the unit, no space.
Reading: 30.8mm
